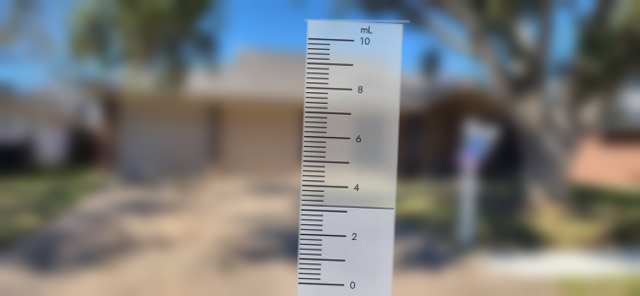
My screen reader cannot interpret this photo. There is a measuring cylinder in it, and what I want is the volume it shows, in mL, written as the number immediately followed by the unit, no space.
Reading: 3.2mL
